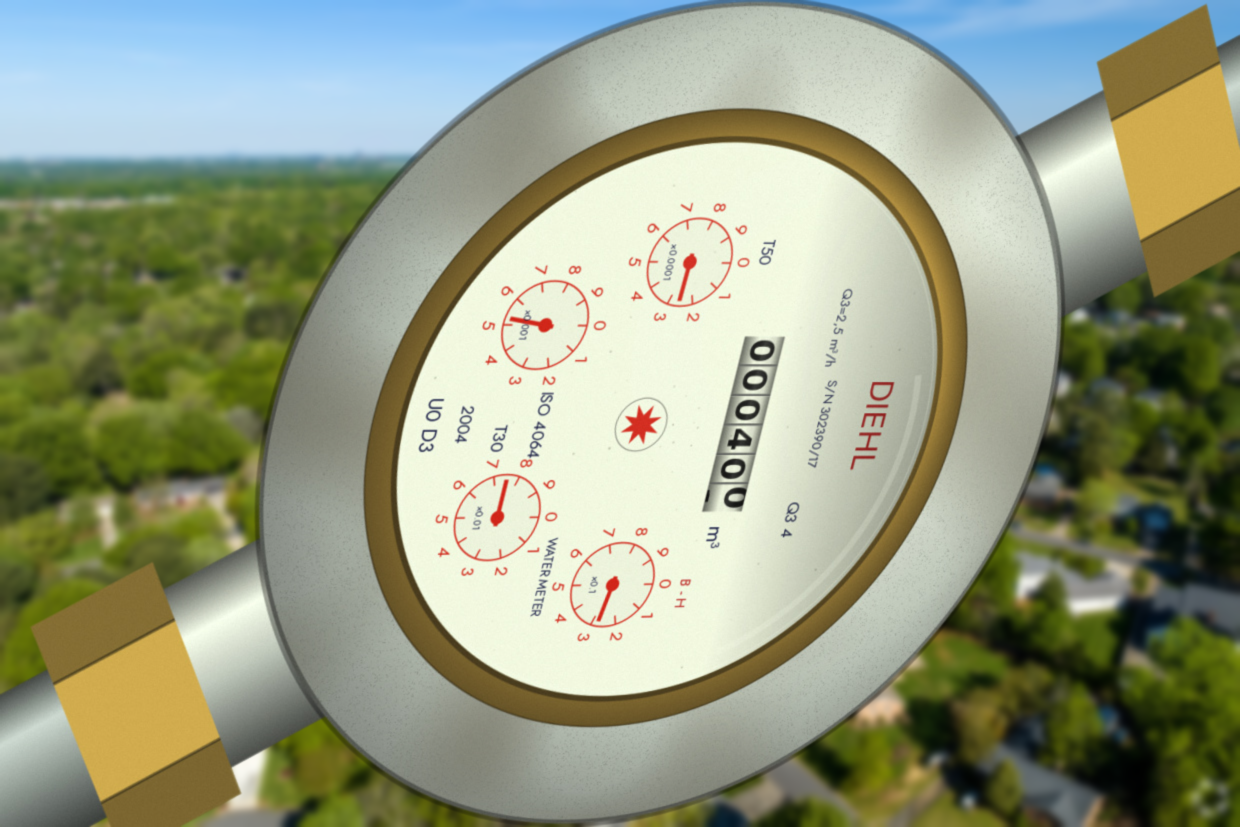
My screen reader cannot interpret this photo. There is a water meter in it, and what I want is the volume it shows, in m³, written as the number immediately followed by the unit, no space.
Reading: 400.2752m³
